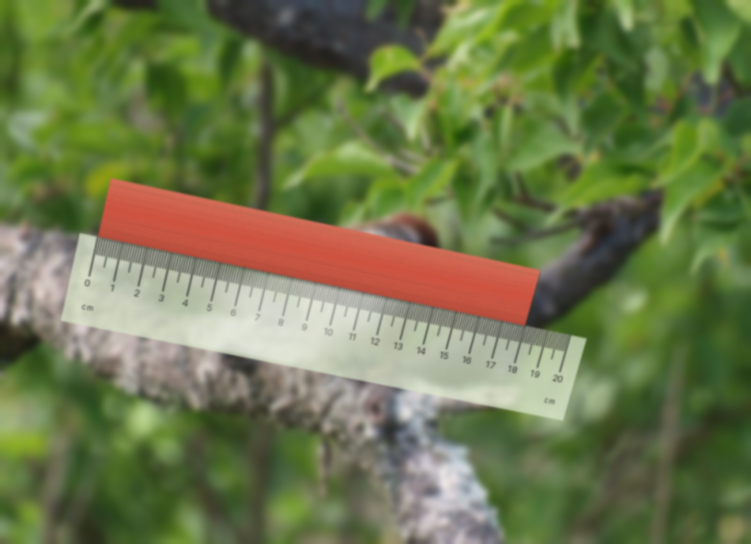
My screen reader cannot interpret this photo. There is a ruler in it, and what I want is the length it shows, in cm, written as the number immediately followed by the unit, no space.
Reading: 18cm
